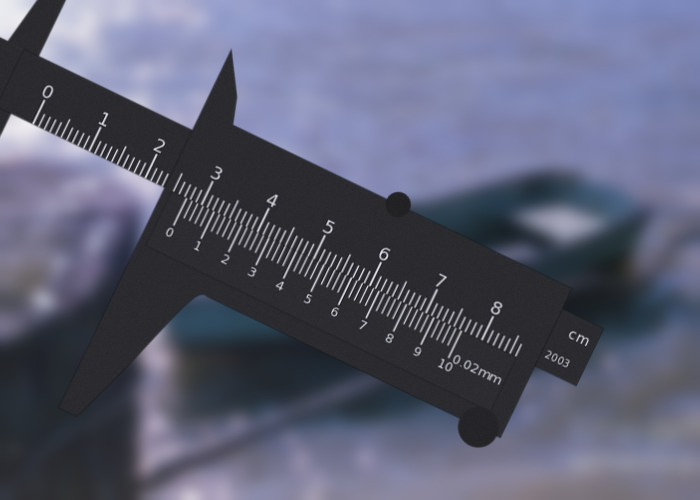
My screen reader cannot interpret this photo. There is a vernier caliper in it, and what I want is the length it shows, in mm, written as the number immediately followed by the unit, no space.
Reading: 27.4mm
